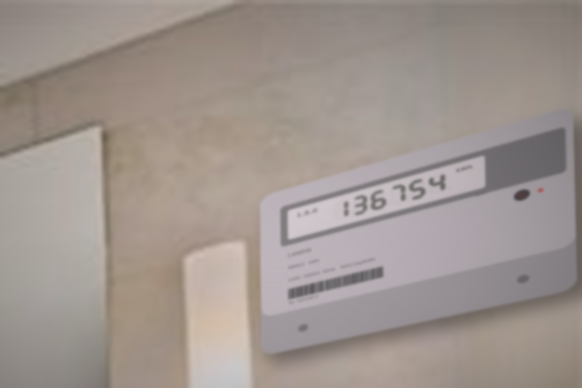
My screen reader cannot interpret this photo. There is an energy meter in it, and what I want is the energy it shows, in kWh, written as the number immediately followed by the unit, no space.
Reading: 136754kWh
